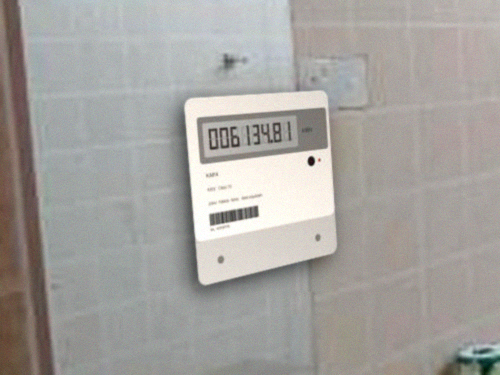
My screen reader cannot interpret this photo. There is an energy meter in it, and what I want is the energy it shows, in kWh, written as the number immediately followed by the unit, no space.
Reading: 6134.81kWh
